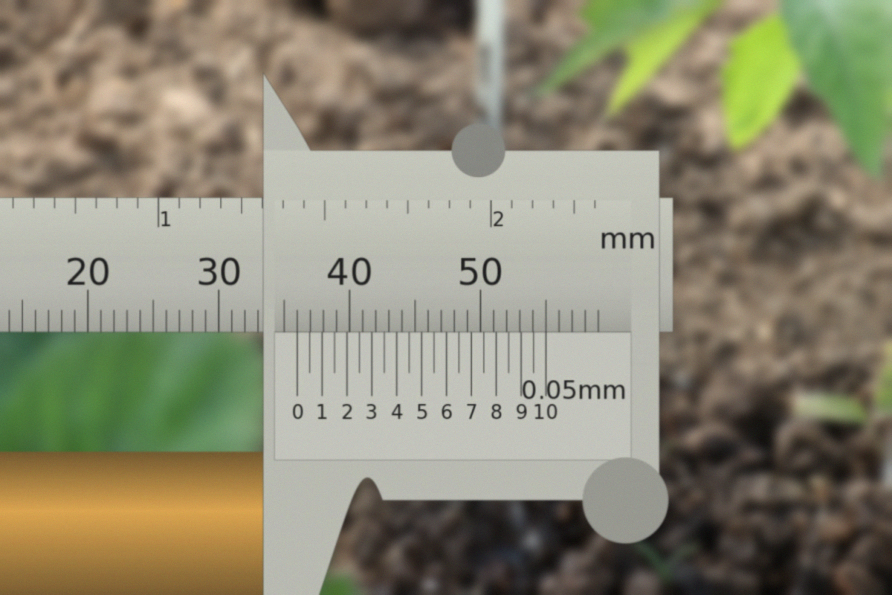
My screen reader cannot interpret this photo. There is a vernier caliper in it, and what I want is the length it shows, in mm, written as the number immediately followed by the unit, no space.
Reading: 36.0mm
